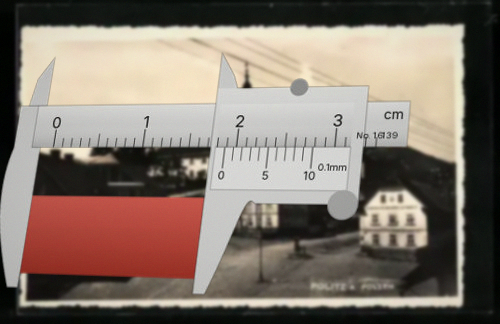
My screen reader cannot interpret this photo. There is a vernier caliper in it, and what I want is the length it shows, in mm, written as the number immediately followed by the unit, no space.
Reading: 18.8mm
